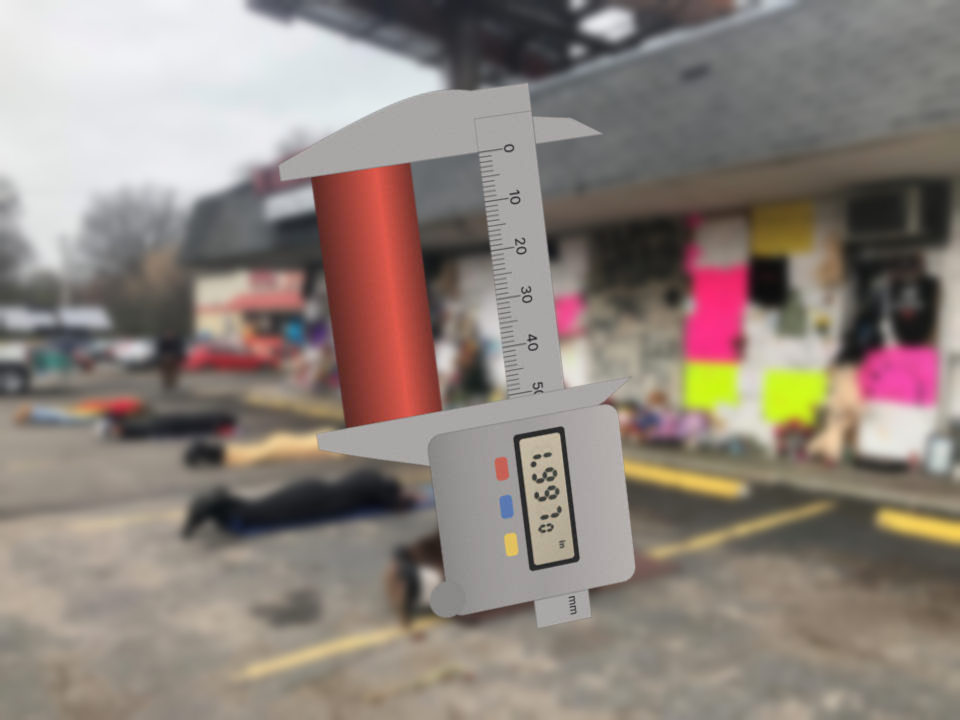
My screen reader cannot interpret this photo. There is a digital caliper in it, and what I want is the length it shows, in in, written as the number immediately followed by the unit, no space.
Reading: 1.9970in
